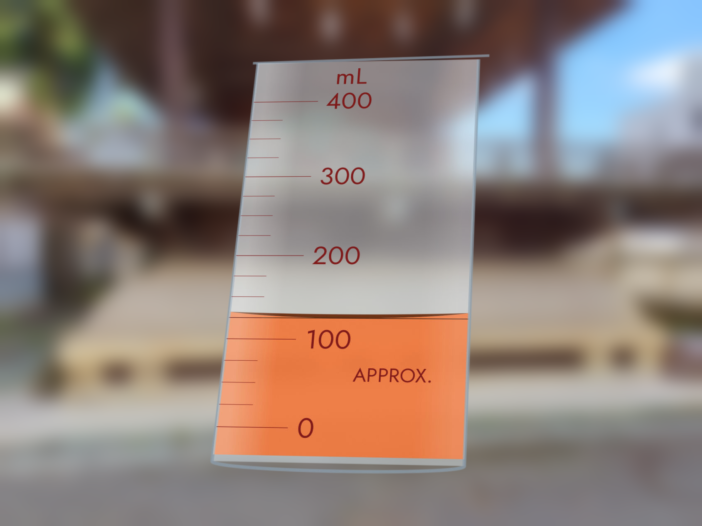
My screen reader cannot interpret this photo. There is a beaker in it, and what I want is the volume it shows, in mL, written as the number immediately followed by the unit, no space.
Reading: 125mL
